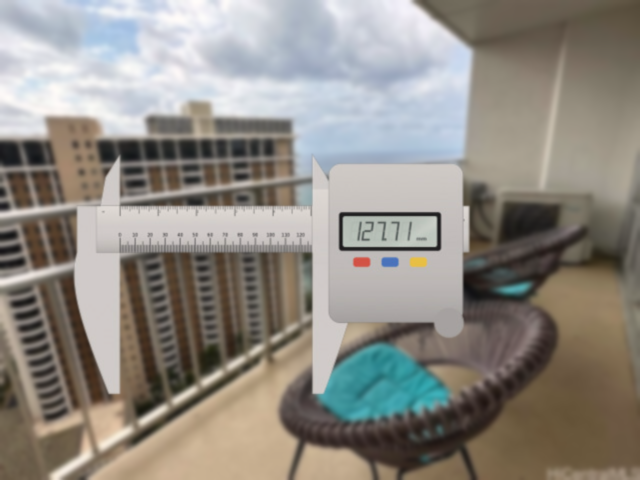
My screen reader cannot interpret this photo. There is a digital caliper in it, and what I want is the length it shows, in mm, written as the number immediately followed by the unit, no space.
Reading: 127.71mm
